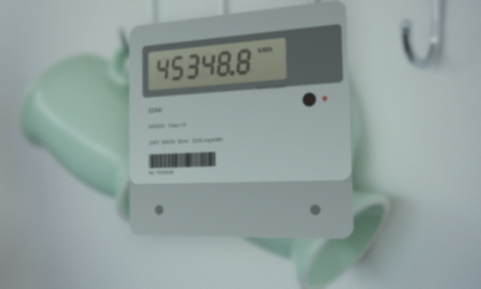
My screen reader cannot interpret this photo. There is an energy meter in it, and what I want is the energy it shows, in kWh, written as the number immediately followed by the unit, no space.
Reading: 45348.8kWh
